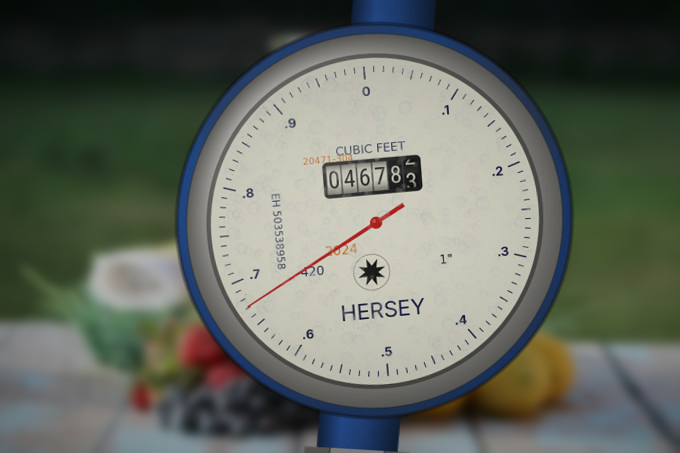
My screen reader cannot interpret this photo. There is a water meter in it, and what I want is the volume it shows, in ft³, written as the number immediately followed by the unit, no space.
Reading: 46782.67ft³
